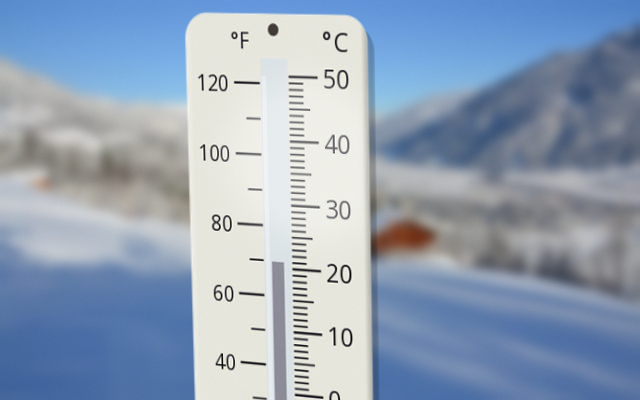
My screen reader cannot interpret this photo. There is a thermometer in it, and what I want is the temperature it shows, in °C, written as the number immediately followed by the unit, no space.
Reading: 21°C
